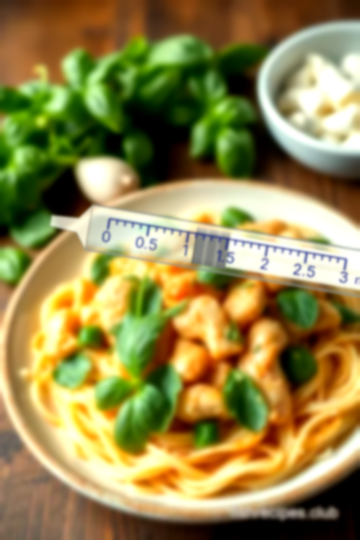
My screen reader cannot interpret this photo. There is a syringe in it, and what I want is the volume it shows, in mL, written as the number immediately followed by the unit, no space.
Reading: 1.1mL
